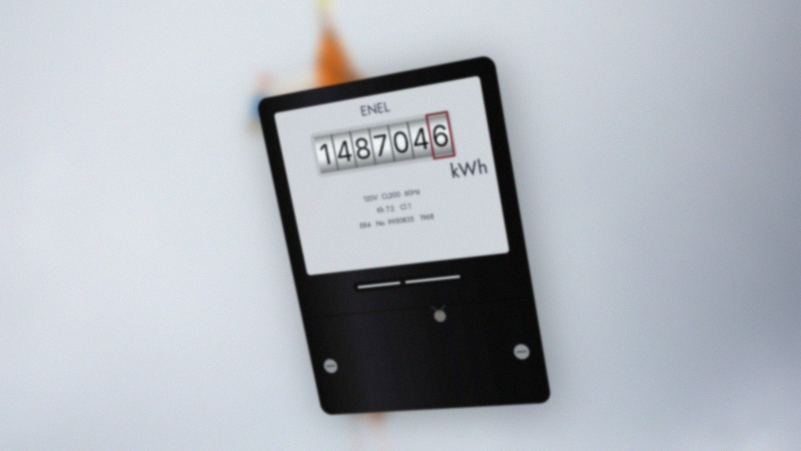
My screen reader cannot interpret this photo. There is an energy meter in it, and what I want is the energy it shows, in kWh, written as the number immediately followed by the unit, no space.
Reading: 148704.6kWh
